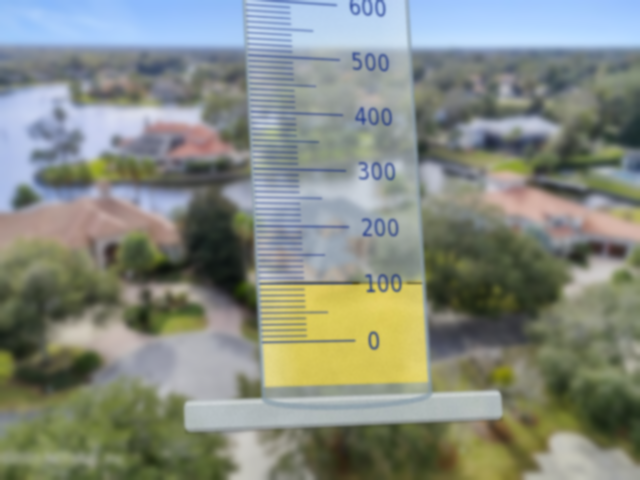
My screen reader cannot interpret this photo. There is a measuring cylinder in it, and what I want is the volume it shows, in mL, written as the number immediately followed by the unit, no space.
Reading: 100mL
